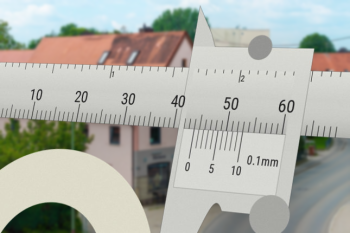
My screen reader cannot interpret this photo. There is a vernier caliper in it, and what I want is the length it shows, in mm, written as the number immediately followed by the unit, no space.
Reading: 44.0mm
